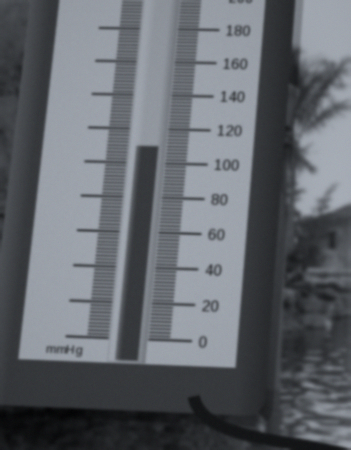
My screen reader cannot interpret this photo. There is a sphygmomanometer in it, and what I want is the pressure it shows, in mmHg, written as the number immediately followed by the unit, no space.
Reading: 110mmHg
